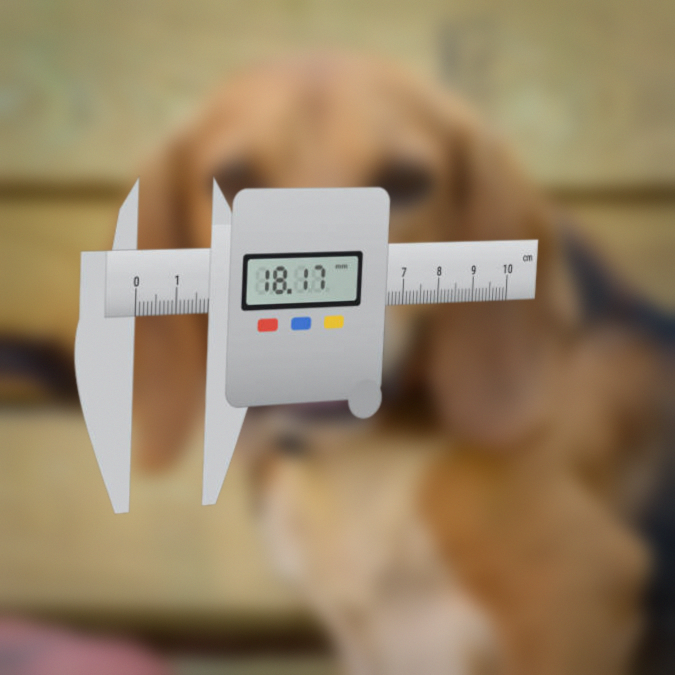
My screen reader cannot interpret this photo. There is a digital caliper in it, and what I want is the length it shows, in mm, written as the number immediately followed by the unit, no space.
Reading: 18.17mm
